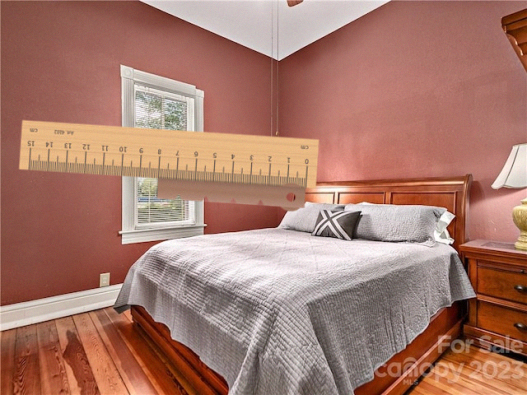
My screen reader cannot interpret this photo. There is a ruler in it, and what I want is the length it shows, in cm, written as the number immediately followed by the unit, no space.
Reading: 8cm
